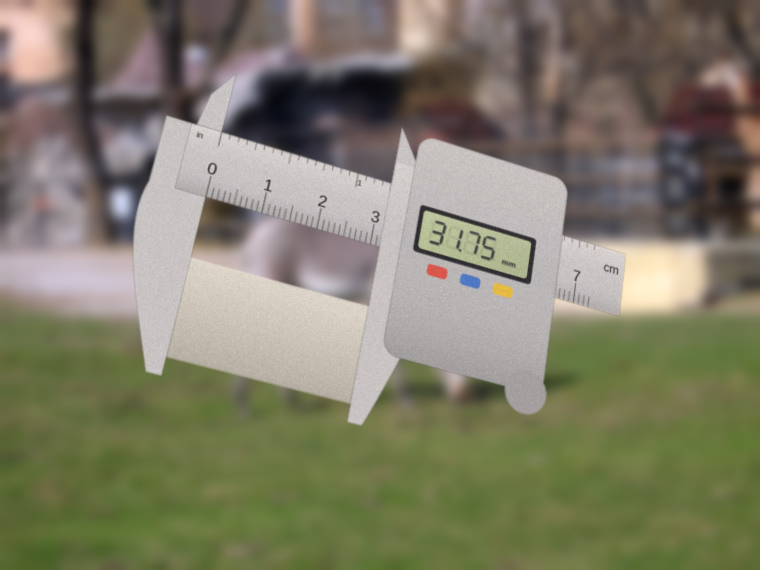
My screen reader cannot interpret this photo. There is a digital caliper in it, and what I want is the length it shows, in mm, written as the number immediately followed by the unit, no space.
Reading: 31.75mm
